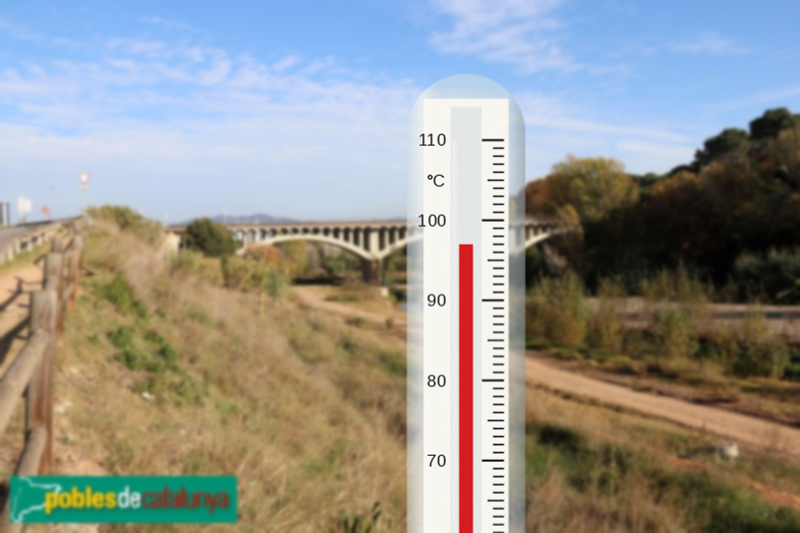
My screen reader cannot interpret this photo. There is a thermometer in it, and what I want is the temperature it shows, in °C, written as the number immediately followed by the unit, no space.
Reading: 97°C
